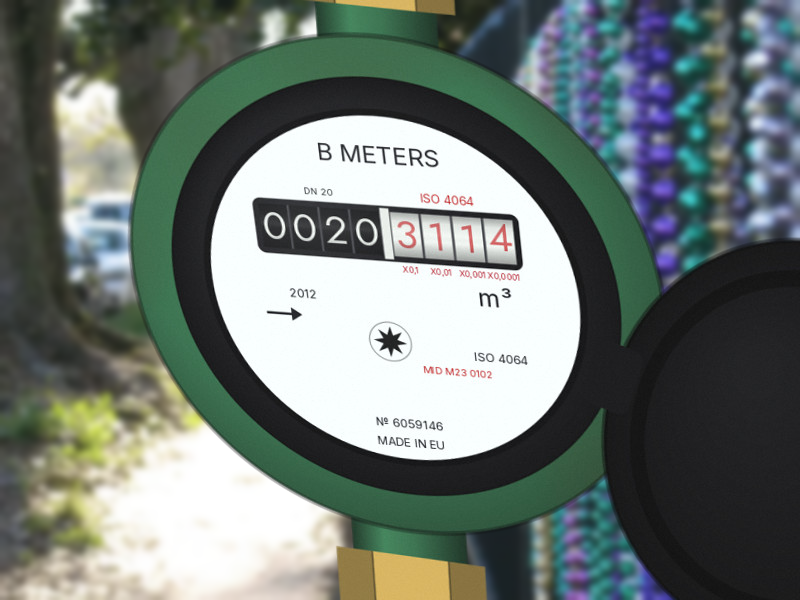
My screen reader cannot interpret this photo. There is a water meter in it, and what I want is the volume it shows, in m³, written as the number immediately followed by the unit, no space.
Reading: 20.3114m³
